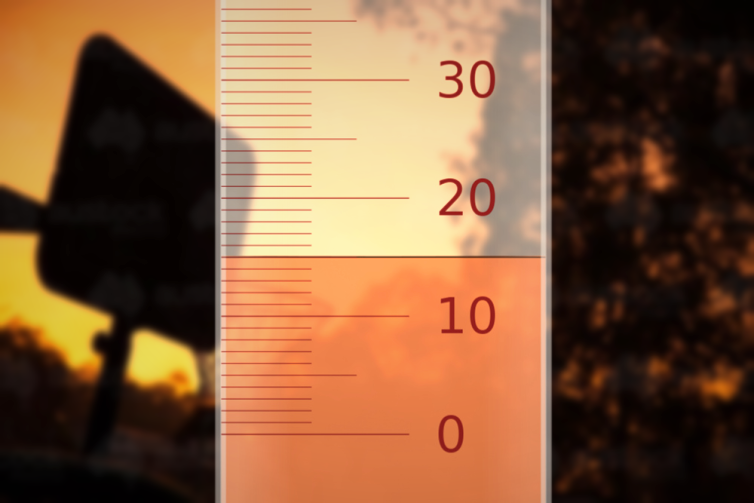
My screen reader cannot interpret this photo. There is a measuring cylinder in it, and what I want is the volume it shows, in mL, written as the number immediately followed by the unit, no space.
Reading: 15mL
